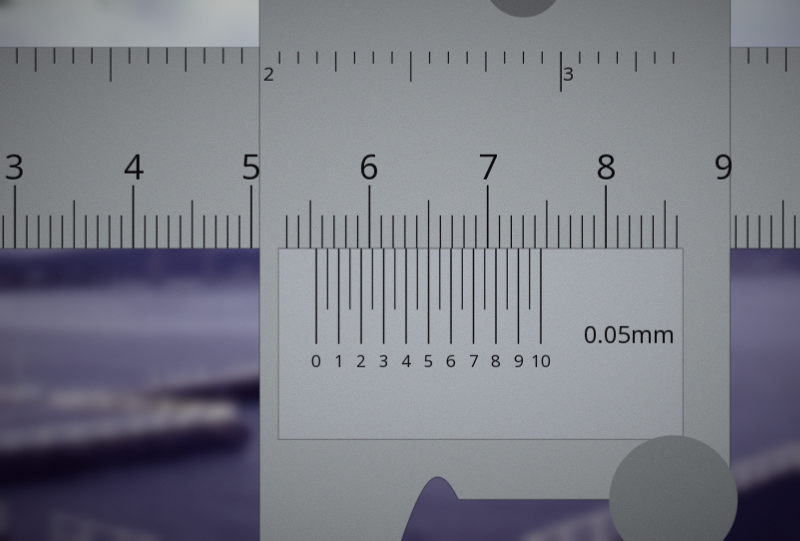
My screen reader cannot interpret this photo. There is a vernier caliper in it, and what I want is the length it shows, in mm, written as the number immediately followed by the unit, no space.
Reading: 55.5mm
